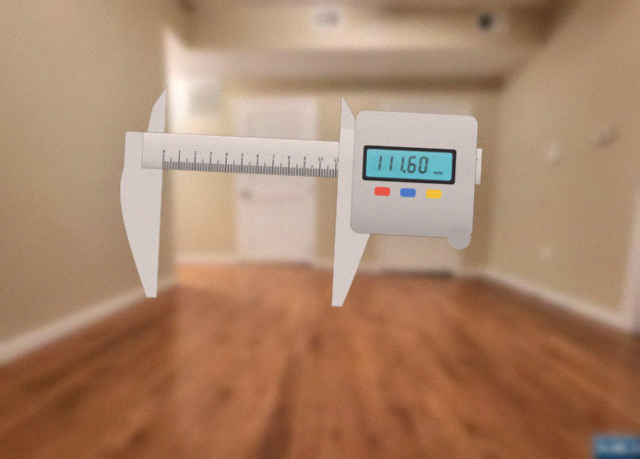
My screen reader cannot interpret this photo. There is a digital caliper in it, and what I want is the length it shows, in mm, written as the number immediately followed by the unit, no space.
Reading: 111.60mm
